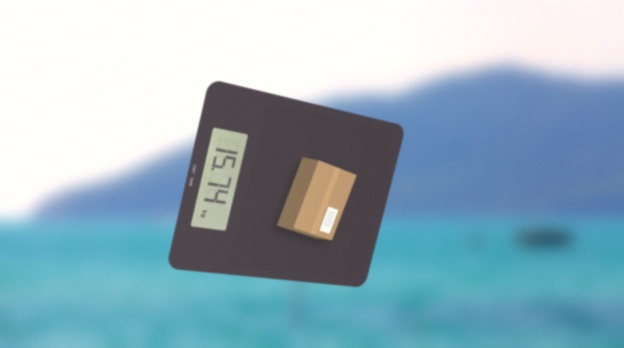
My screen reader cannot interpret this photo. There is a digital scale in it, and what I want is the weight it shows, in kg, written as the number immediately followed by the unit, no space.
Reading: 15.74kg
